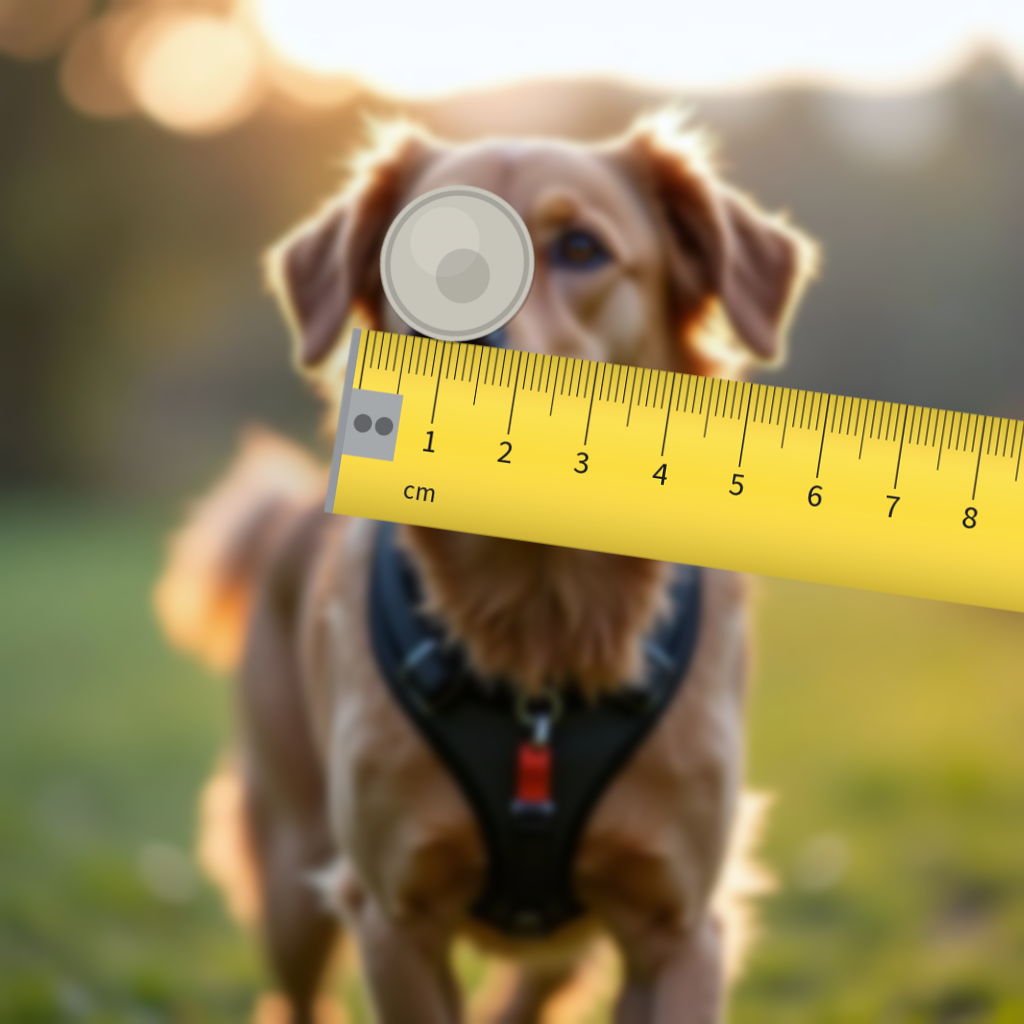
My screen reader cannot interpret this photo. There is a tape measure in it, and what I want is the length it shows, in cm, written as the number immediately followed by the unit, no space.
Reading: 2cm
